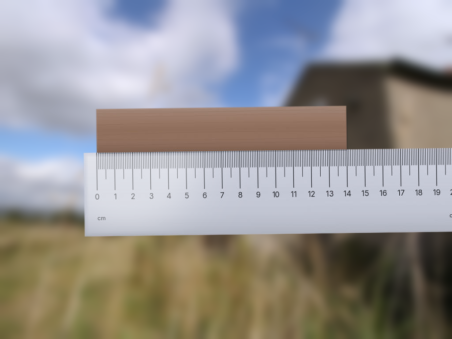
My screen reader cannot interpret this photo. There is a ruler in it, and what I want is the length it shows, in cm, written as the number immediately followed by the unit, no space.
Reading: 14cm
